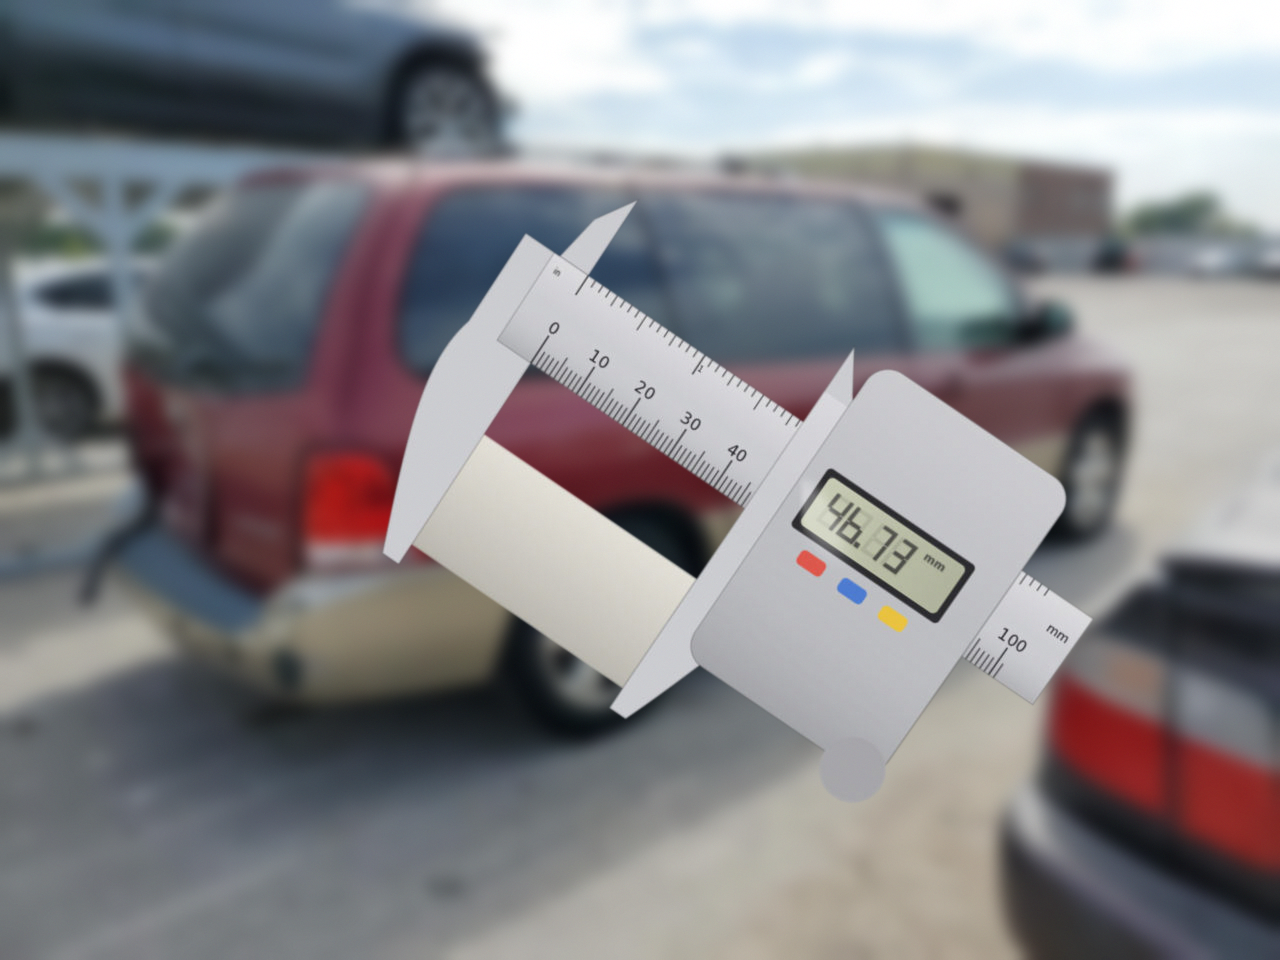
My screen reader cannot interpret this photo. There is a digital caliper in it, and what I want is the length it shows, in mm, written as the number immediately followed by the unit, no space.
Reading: 46.73mm
